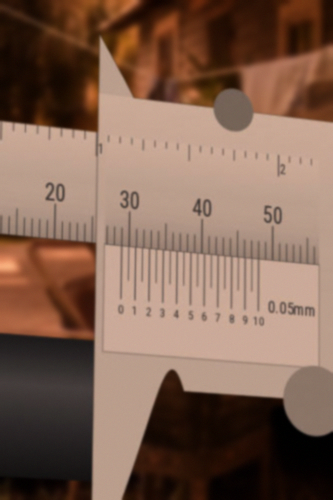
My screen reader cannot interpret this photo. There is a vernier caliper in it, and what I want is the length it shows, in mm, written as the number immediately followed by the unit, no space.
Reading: 29.0mm
